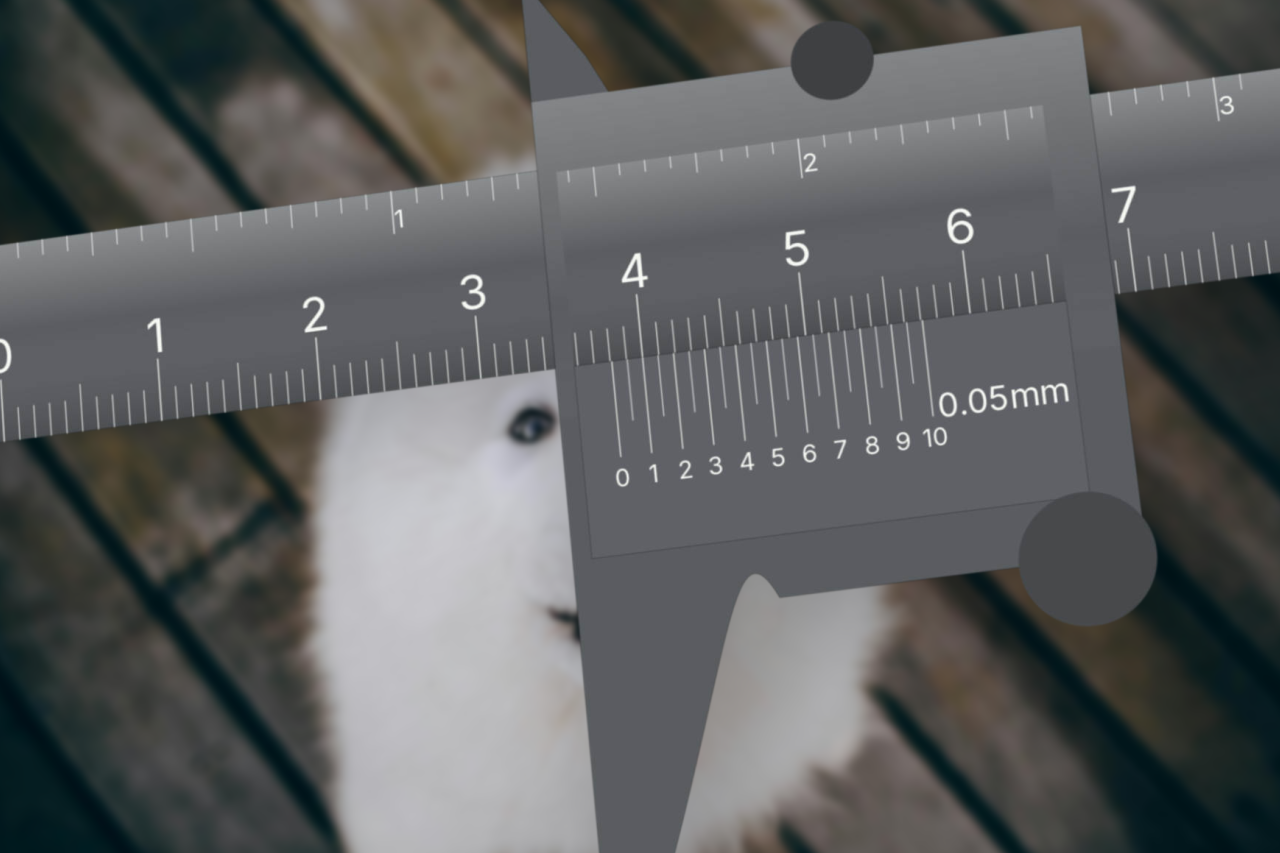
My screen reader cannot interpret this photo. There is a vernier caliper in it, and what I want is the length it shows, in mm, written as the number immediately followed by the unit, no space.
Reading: 38.1mm
